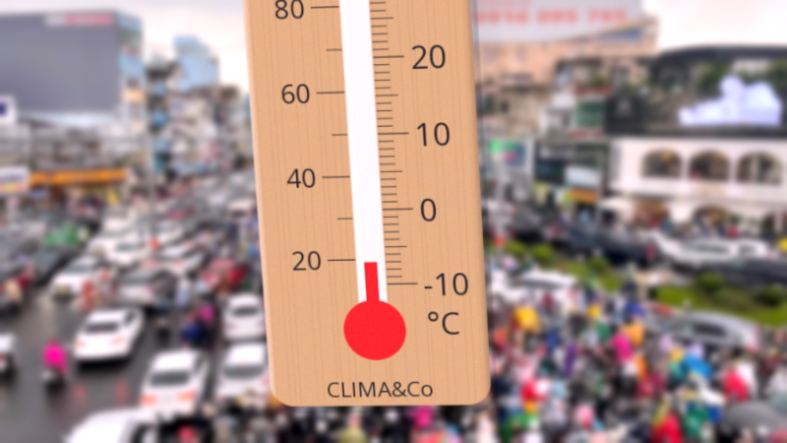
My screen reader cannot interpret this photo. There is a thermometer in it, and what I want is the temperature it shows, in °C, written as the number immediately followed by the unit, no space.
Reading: -7°C
